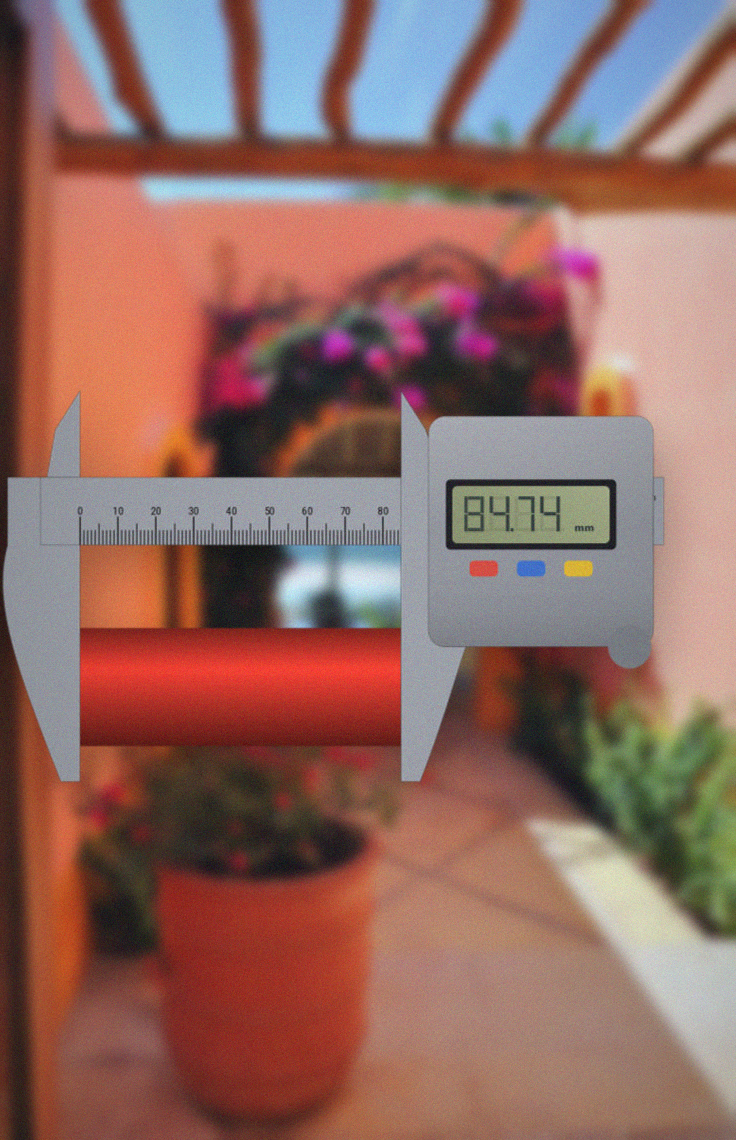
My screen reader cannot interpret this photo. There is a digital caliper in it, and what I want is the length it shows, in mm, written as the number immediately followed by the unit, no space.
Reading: 84.74mm
